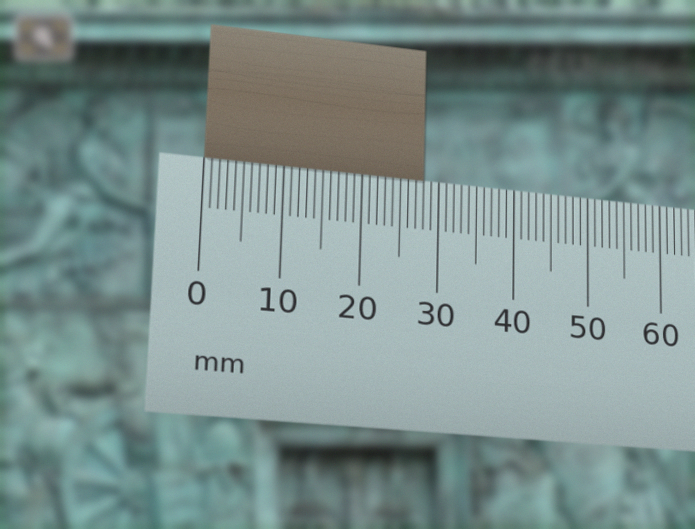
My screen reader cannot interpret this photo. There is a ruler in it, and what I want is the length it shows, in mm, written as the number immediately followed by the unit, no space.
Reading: 28mm
